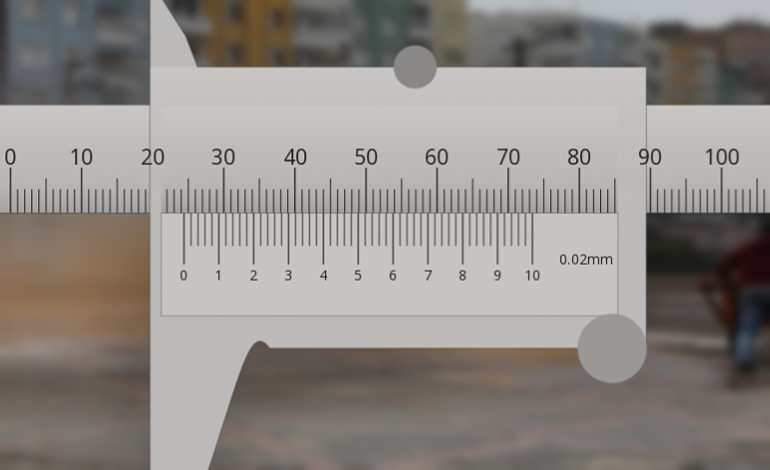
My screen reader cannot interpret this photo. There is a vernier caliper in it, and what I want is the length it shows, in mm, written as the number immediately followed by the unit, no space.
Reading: 24.4mm
